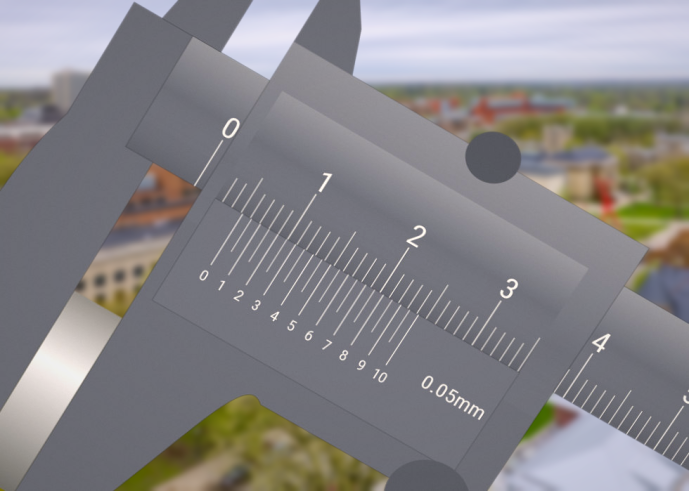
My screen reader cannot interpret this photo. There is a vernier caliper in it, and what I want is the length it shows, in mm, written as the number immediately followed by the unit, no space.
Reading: 5.2mm
